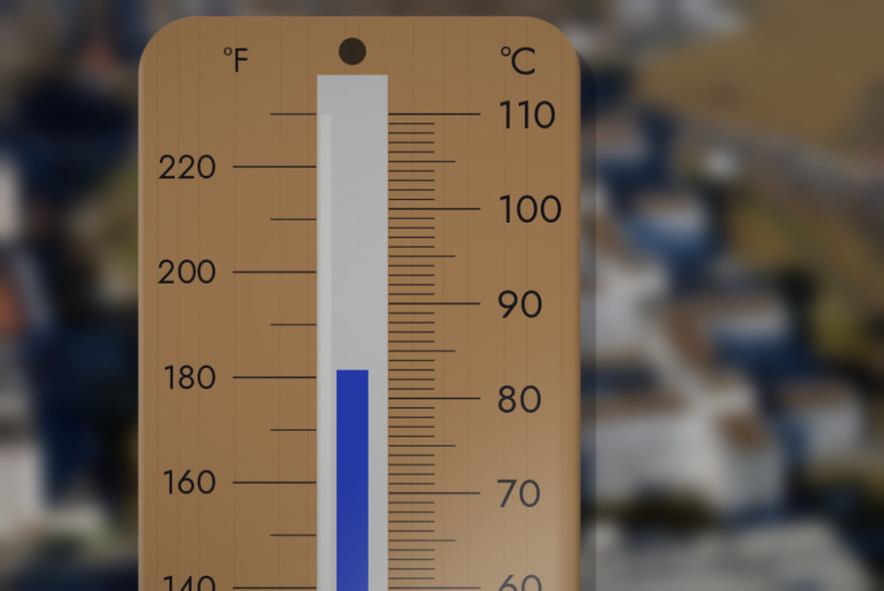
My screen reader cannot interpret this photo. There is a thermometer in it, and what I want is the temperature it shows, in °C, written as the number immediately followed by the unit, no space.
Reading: 83°C
